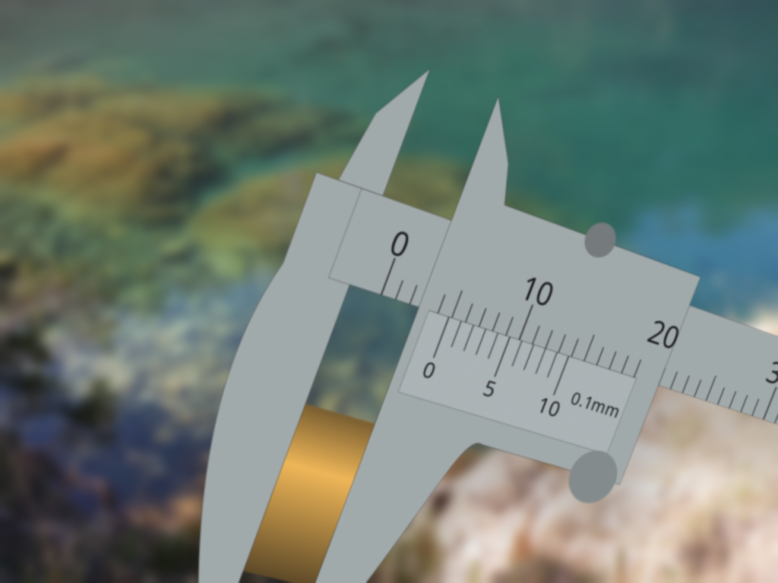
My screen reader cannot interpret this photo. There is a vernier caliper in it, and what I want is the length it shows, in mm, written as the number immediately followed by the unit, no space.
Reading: 4.8mm
